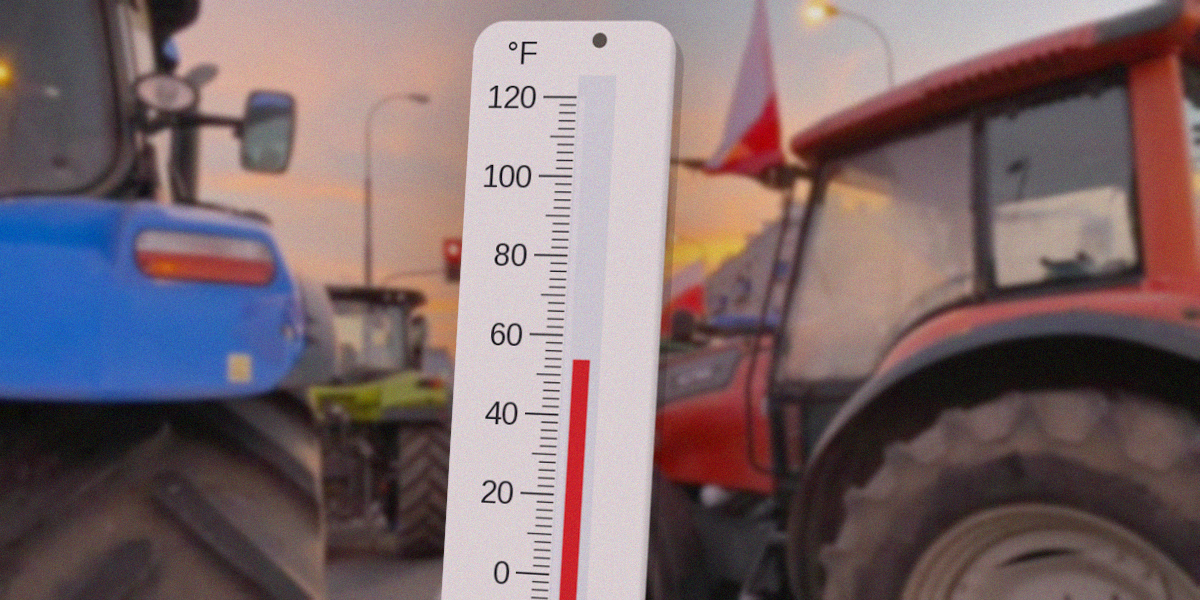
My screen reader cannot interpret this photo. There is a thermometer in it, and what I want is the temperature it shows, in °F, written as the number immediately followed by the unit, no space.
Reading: 54°F
